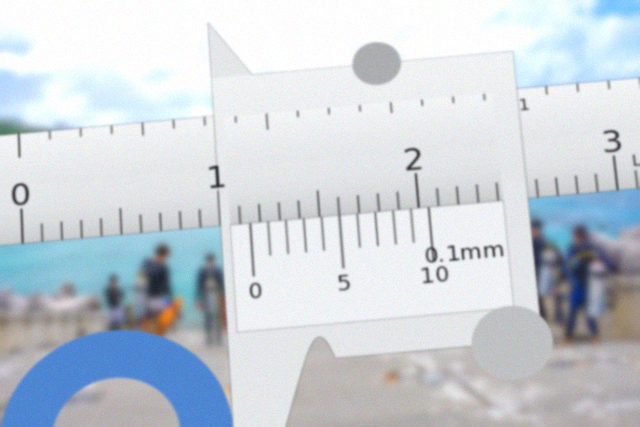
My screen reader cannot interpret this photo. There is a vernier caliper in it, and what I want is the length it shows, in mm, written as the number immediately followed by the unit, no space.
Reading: 11.5mm
